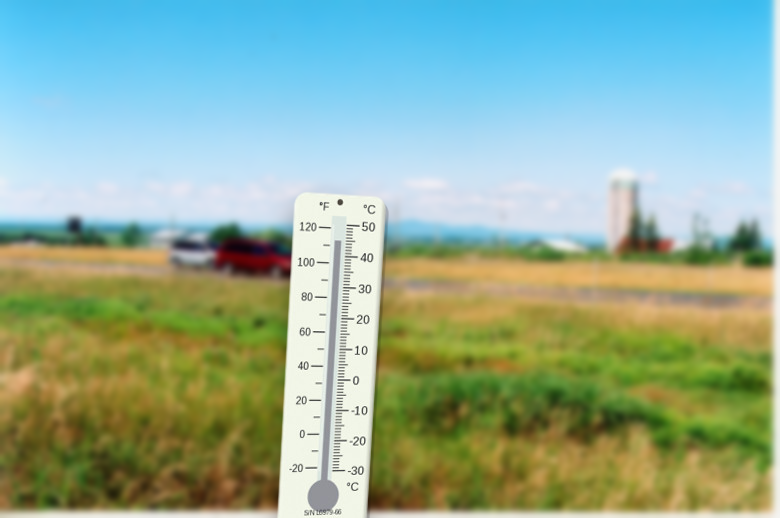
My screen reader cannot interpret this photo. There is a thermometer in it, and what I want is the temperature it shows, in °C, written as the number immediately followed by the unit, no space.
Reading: 45°C
